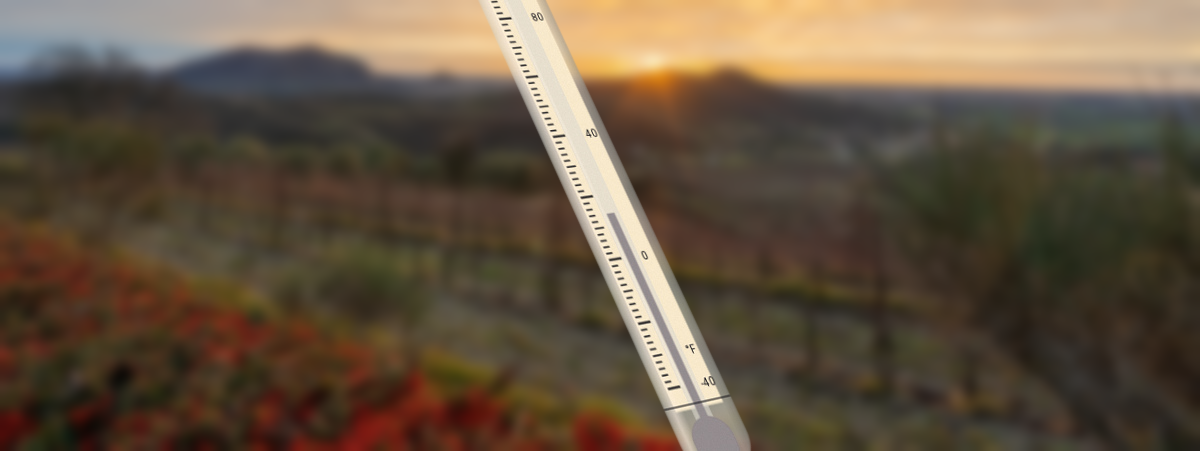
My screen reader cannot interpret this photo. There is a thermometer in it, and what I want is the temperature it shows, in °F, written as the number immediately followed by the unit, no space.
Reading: 14°F
